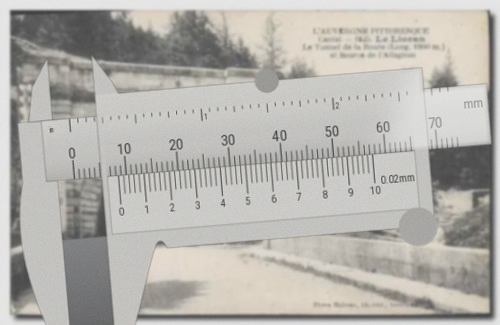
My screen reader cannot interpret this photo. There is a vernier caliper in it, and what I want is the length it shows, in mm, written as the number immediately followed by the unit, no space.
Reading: 8.5mm
